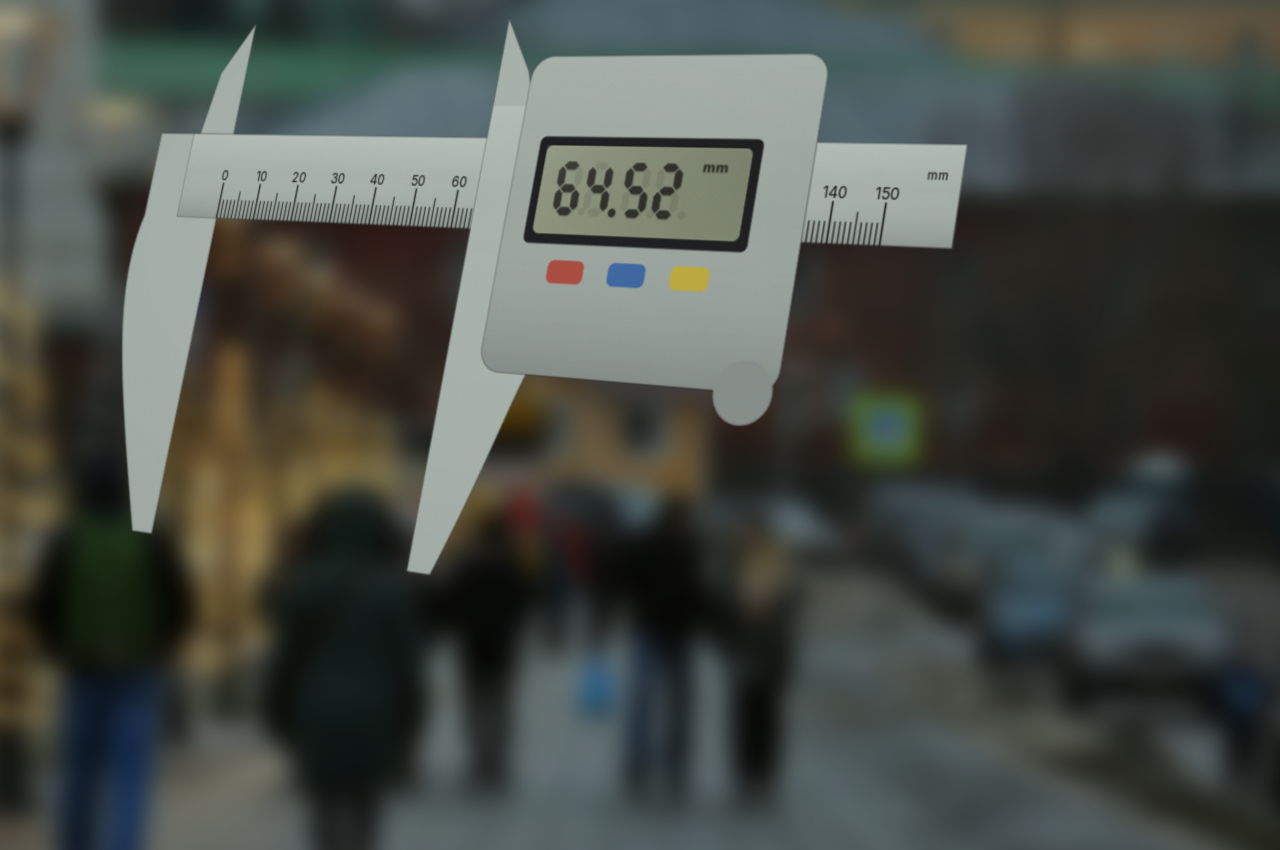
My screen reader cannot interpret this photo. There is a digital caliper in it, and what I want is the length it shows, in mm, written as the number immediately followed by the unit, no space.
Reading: 64.52mm
